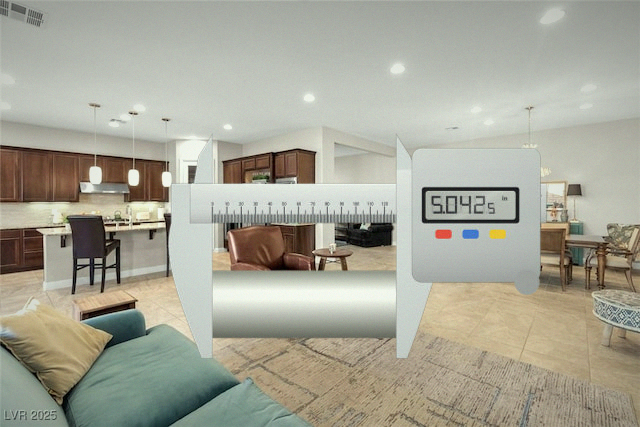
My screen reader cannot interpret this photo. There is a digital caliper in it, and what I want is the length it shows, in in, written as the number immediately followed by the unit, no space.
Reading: 5.0425in
